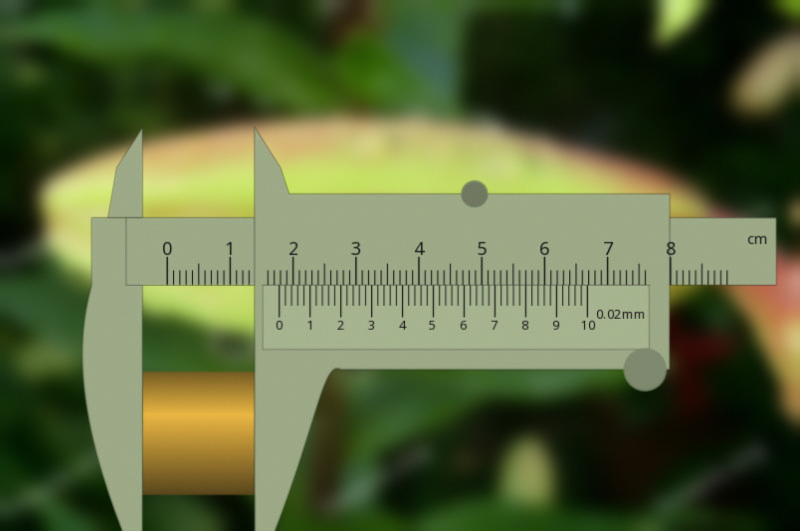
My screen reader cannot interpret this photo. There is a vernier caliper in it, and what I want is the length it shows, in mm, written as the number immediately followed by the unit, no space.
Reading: 17.8mm
